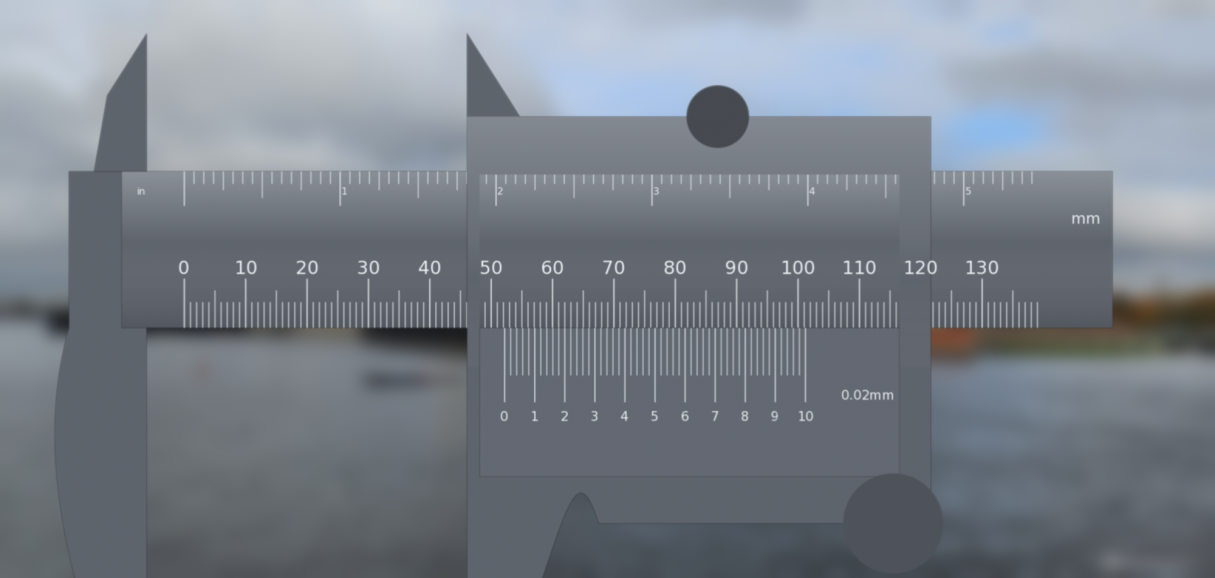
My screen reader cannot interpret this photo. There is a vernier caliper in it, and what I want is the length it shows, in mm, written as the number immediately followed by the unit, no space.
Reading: 52.2mm
